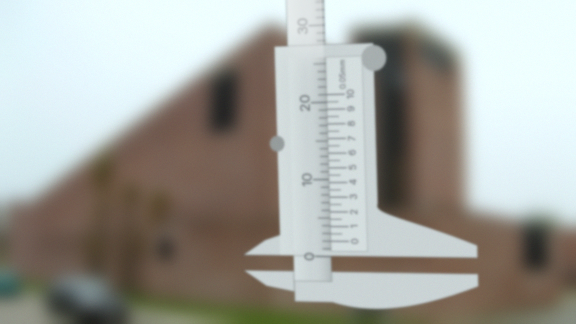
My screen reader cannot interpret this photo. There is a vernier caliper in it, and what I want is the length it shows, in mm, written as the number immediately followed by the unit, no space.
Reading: 2.0mm
